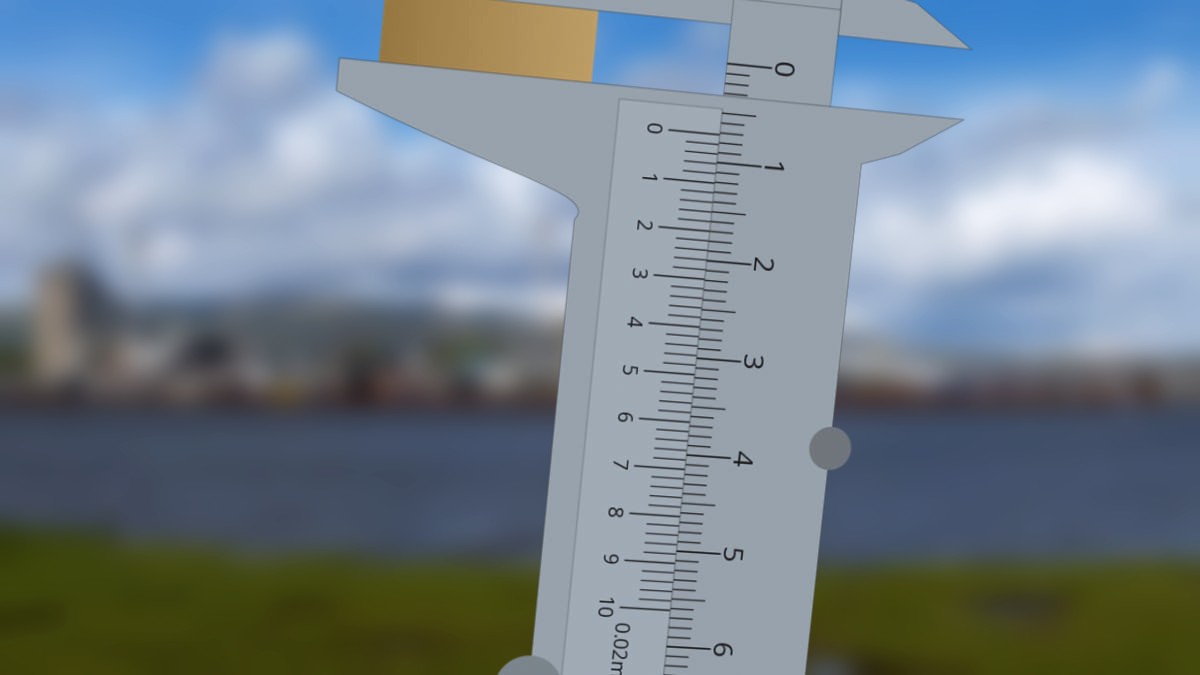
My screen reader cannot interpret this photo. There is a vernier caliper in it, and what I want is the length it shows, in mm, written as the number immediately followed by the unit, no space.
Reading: 7.2mm
